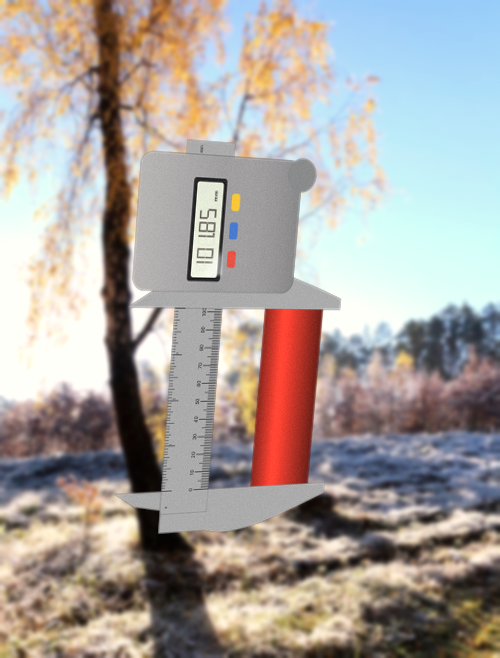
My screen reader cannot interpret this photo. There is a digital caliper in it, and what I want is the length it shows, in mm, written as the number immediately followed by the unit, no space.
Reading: 101.85mm
